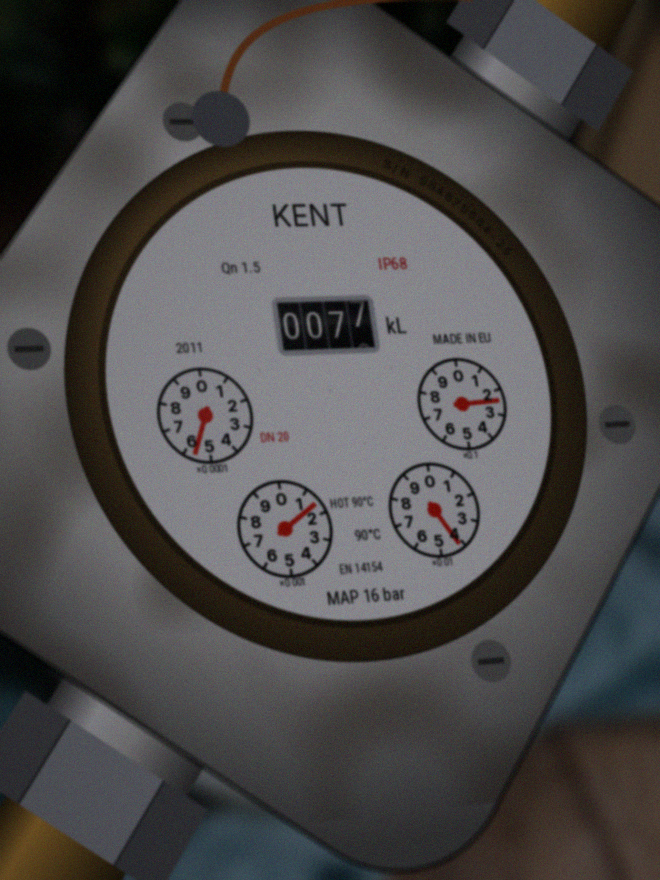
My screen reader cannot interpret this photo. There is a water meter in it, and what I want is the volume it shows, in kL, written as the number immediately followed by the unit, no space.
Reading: 77.2415kL
